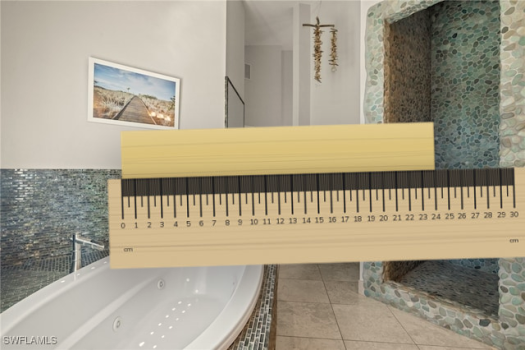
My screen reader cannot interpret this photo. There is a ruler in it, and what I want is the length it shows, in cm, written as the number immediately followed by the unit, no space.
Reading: 24cm
